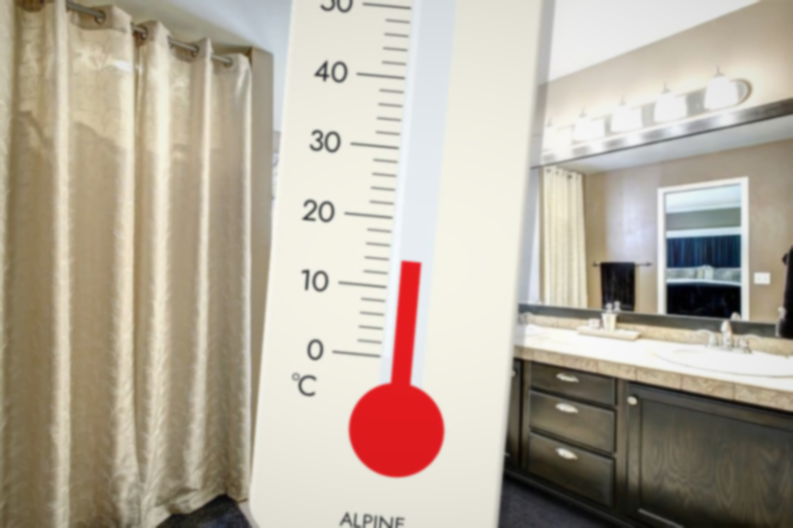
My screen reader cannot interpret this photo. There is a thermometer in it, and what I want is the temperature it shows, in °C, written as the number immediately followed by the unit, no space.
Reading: 14°C
